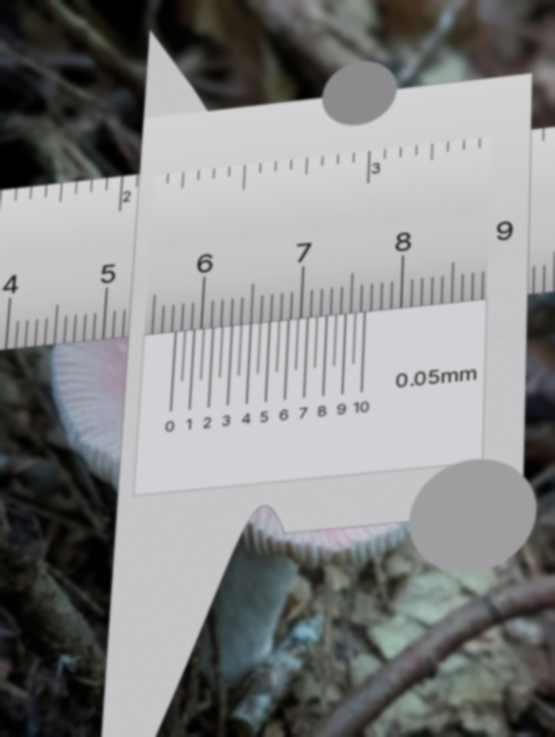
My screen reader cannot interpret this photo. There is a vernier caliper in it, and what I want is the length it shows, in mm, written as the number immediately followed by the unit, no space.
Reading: 57.4mm
